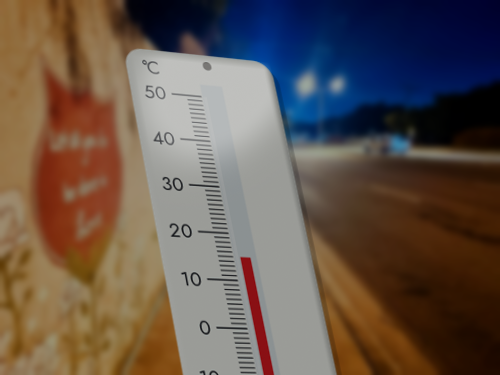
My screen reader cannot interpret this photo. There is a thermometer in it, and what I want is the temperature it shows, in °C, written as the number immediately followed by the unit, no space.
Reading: 15°C
